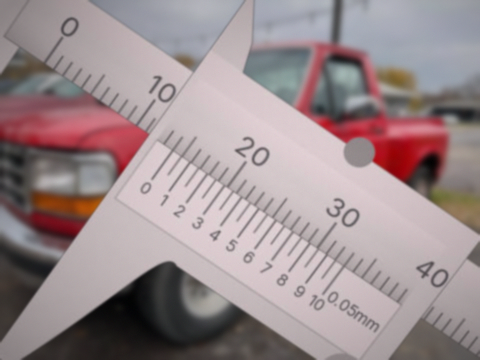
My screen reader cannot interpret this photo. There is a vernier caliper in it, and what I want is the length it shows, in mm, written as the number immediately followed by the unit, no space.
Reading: 14.0mm
